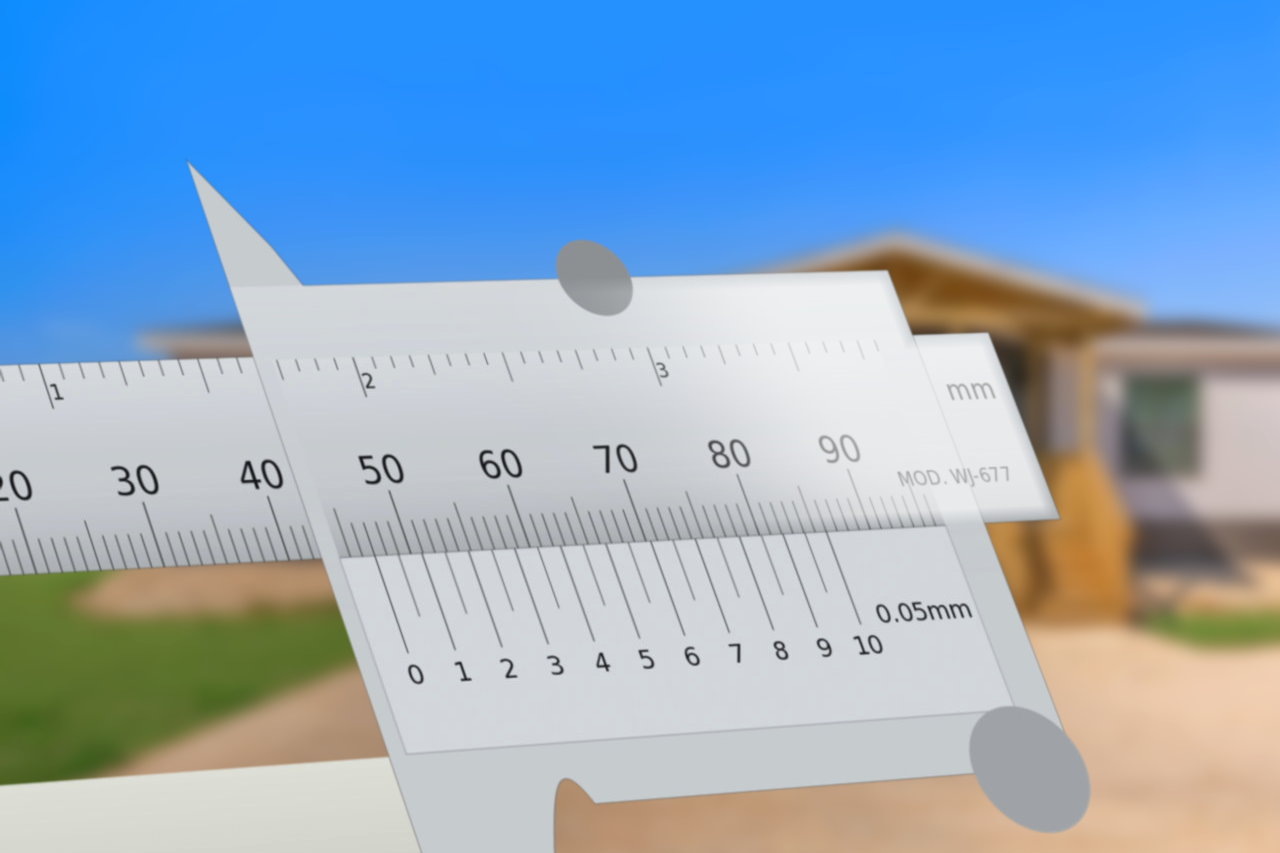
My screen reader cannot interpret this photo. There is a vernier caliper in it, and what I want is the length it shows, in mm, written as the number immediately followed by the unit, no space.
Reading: 47.0mm
